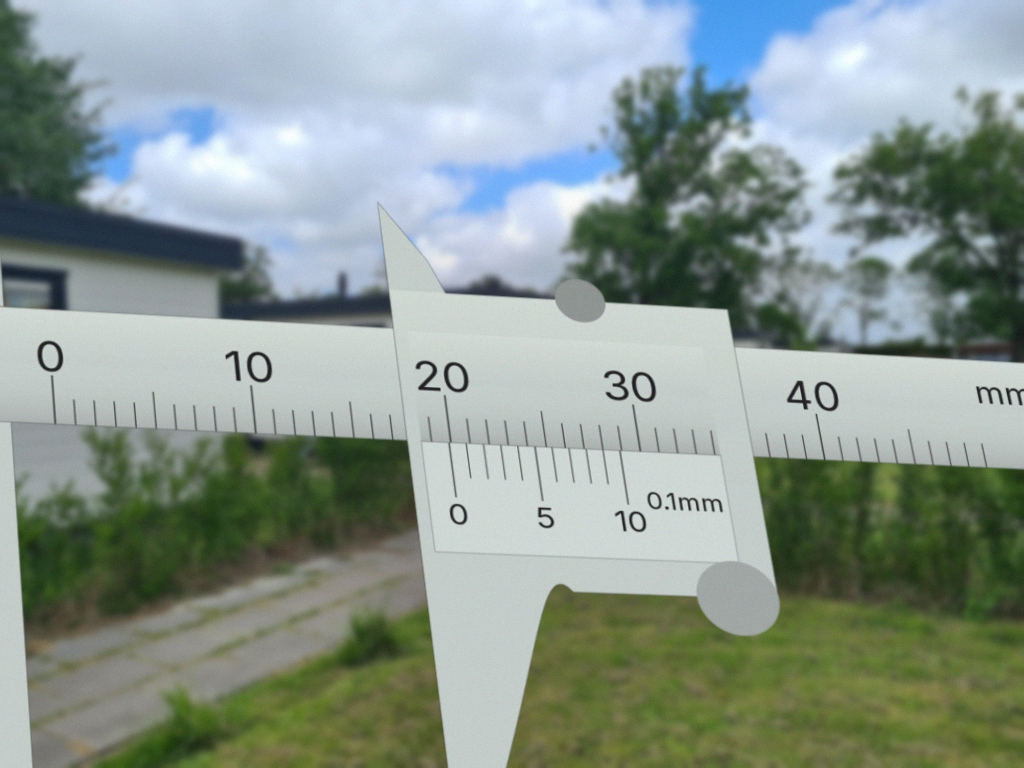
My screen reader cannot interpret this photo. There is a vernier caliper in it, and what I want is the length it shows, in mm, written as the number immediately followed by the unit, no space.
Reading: 19.9mm
